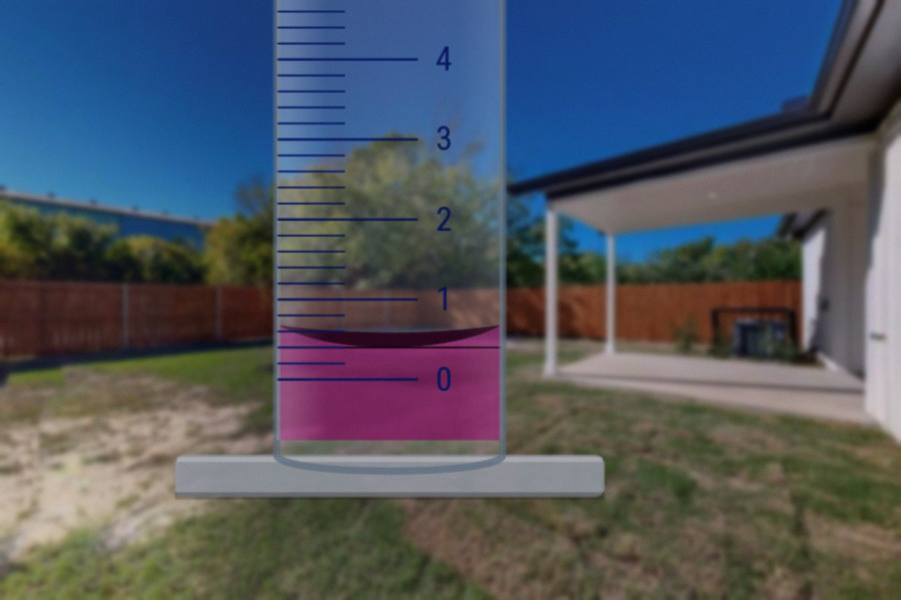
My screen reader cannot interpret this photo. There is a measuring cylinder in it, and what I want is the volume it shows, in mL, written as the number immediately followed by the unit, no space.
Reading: 0.4mL
